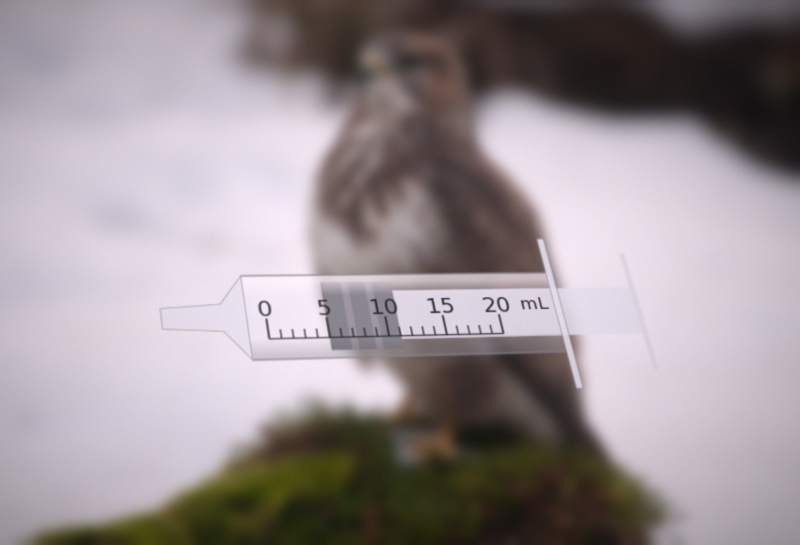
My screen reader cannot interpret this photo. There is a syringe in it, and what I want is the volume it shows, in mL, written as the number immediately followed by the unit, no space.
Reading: 5mL
